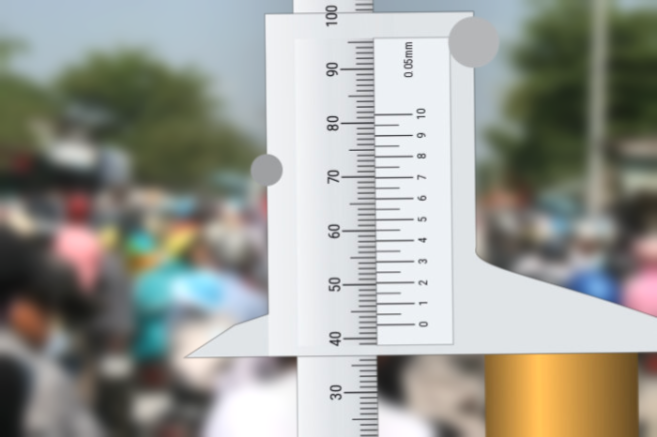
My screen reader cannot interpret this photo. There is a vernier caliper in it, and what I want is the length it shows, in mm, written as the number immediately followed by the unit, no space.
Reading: 42.5mm
